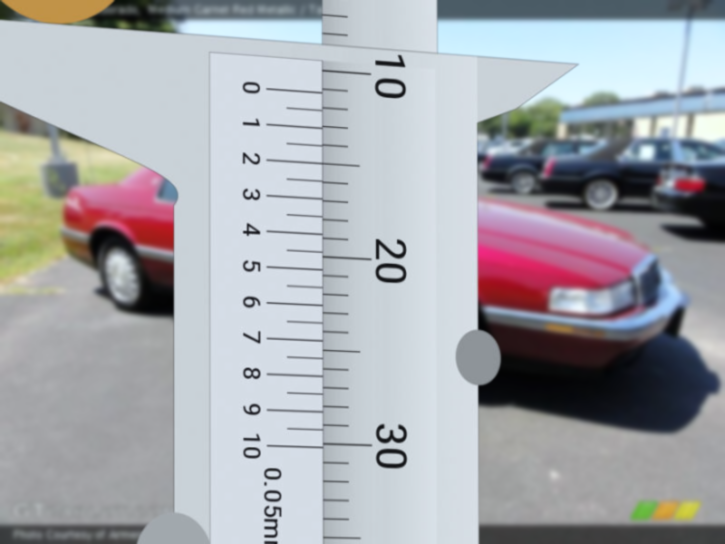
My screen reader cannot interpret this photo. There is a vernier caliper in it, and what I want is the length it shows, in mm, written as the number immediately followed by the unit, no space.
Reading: 11.2mm
